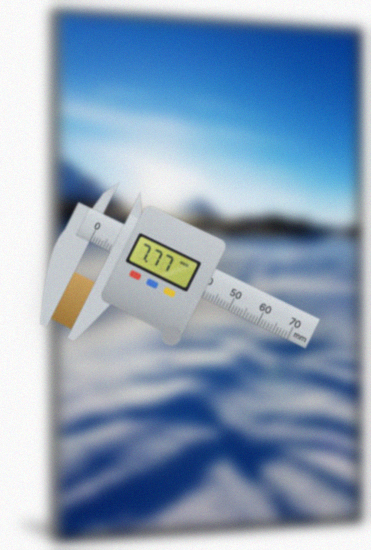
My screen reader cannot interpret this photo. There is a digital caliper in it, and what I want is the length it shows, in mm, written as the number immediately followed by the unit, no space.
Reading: 7.77mm
